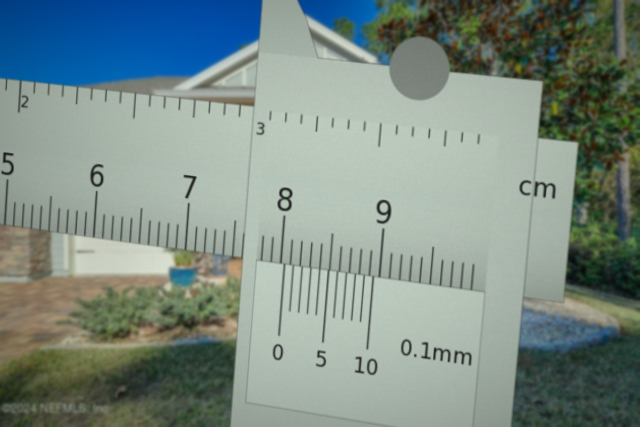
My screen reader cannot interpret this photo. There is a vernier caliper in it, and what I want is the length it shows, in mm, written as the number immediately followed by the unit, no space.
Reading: 80.4mm
